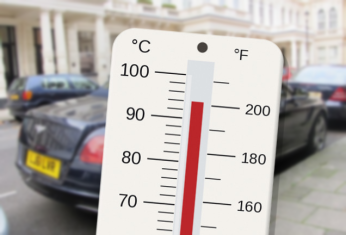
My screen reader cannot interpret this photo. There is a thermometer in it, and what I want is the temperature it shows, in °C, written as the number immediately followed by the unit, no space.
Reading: 94°C
